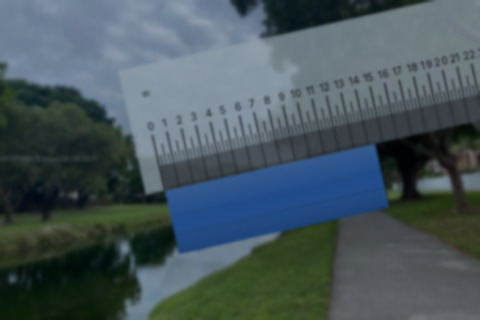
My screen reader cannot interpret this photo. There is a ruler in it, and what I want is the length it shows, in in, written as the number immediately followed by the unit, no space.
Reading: 14.5in
